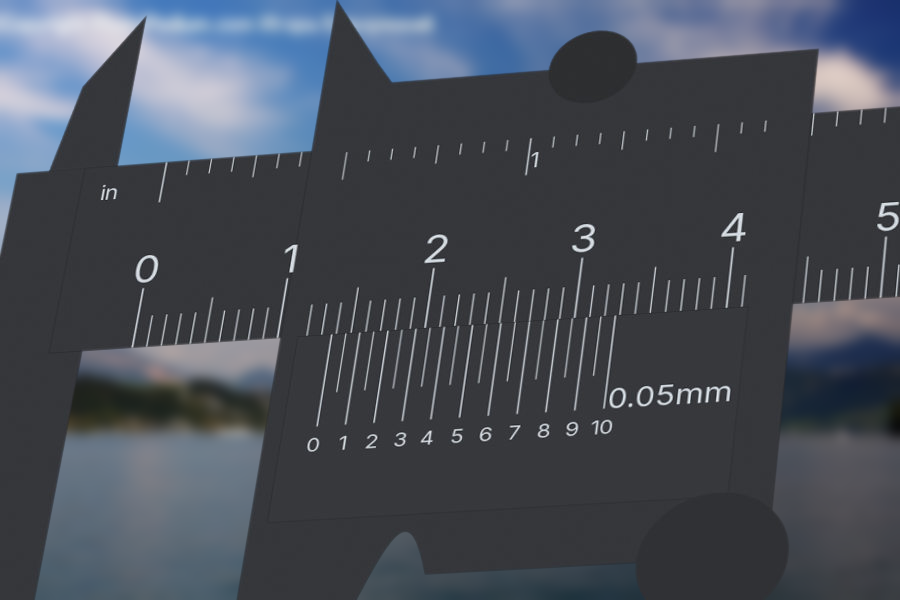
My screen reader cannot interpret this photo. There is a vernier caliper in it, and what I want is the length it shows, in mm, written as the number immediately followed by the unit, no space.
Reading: 13.7mm
